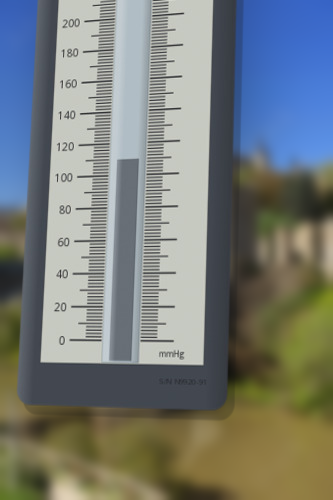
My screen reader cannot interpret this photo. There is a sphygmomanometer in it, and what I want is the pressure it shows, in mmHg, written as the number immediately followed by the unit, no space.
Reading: 110mmHg
